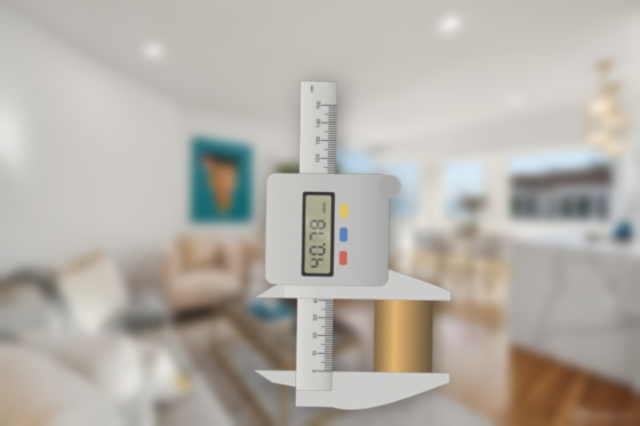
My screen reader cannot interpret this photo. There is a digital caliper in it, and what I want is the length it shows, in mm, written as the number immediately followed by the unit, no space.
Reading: 40.78mm
